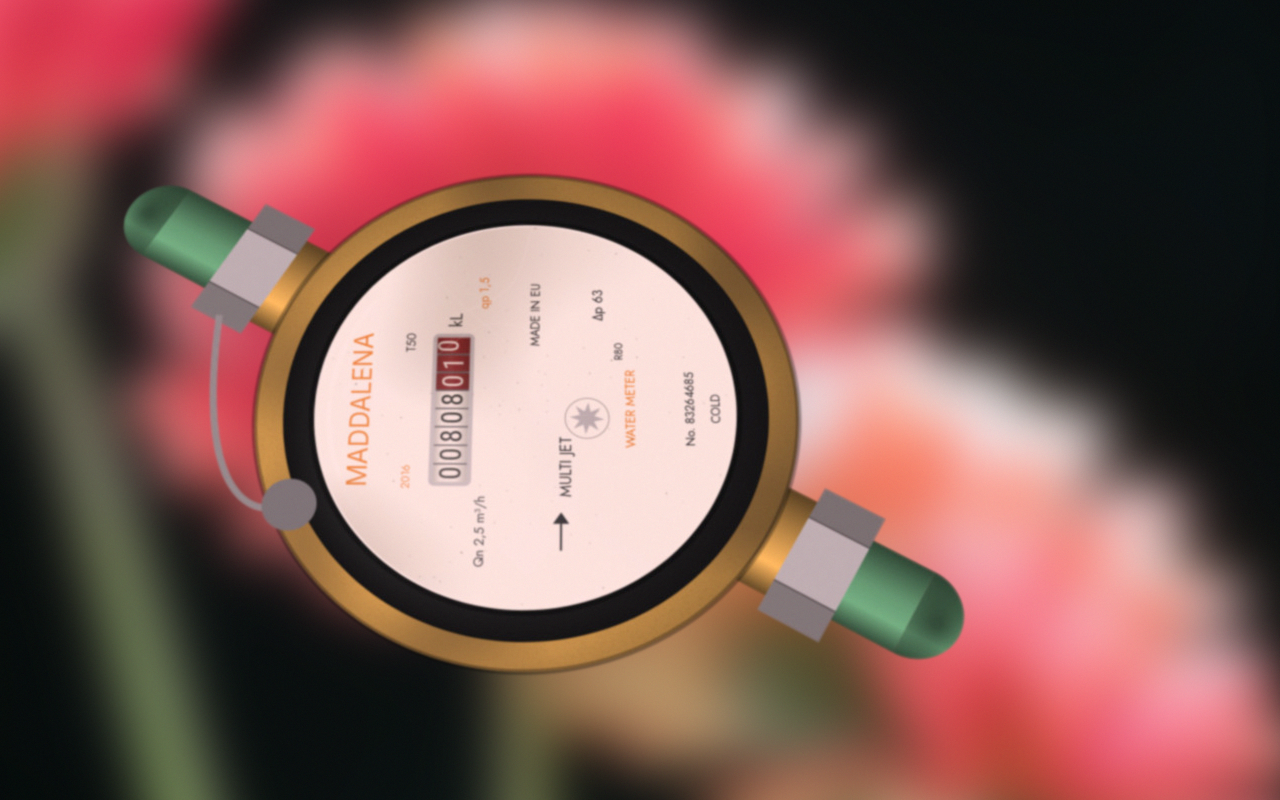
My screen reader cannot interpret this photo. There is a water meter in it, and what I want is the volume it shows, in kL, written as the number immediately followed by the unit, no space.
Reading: 808.010kL
